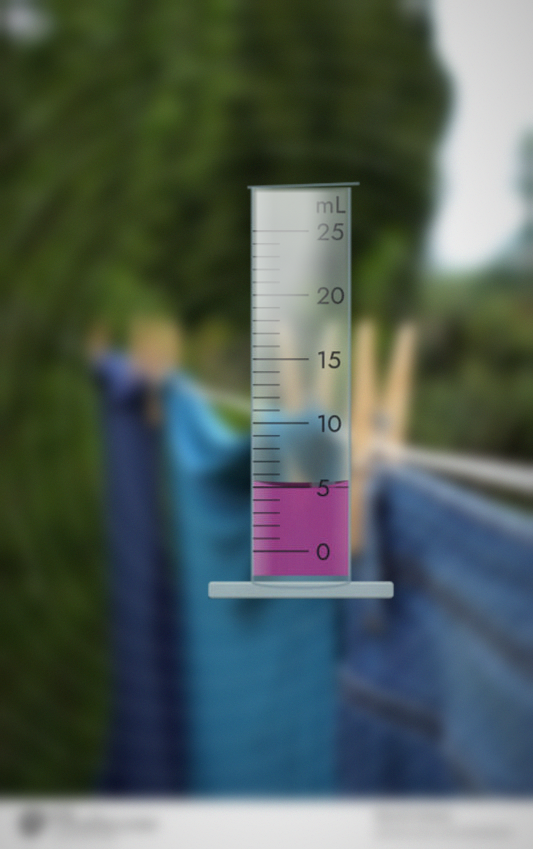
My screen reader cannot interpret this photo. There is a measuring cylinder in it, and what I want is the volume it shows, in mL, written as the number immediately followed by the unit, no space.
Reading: 5mL
